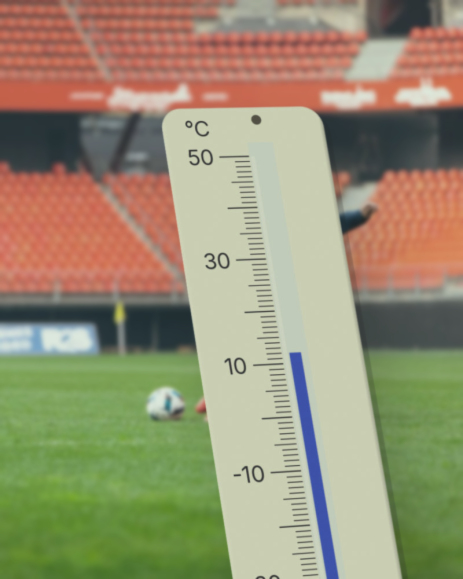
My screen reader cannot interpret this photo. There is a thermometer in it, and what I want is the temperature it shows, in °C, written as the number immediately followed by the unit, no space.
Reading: 12°C
